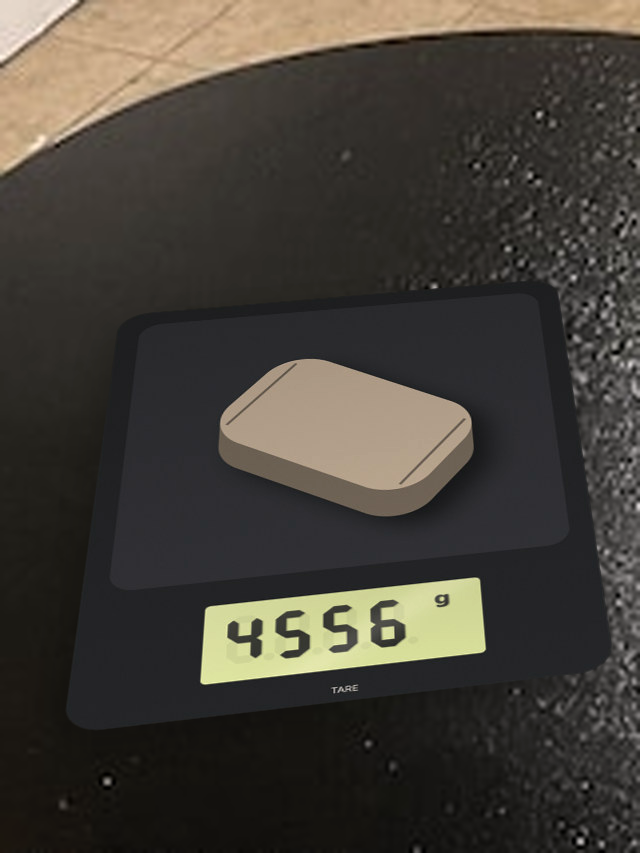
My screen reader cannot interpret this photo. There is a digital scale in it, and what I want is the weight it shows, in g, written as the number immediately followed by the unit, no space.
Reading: 4556g
